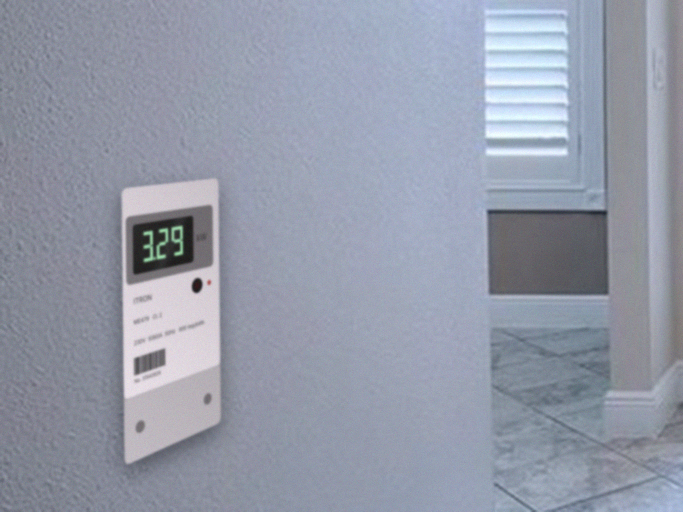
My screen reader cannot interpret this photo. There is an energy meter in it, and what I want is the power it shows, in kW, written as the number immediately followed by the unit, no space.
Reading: 3.29kW
